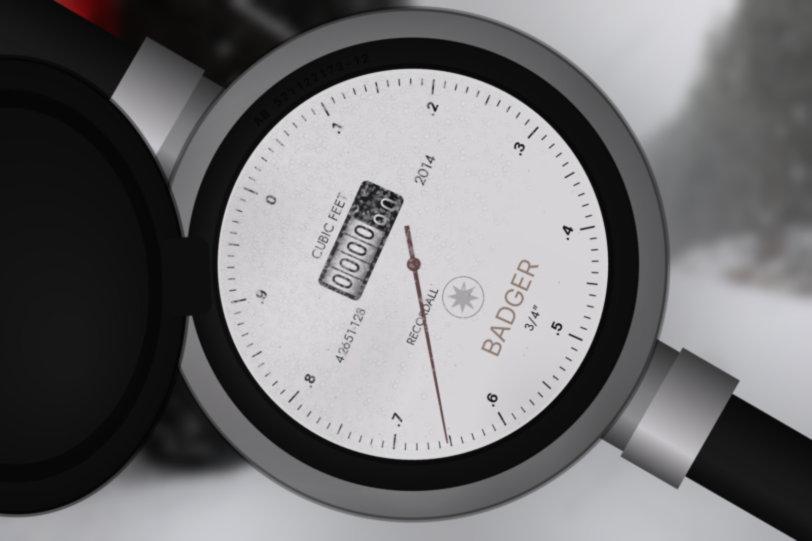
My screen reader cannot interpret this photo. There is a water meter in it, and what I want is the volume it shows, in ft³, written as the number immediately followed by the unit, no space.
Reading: 89.65ft³
